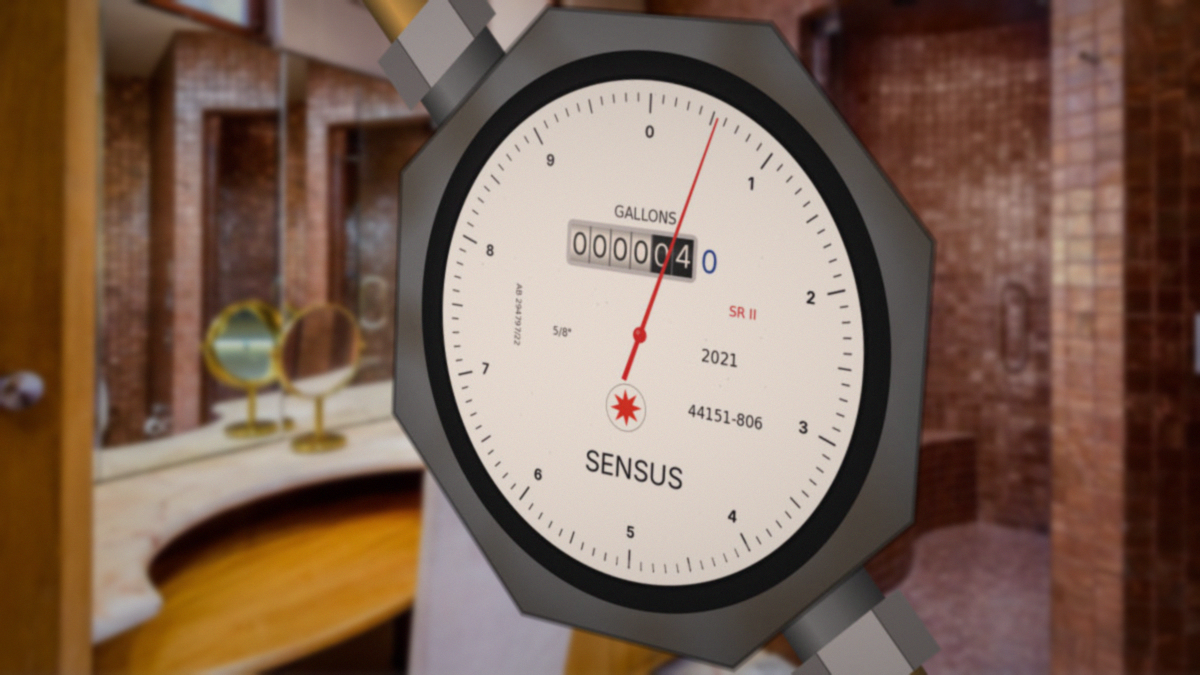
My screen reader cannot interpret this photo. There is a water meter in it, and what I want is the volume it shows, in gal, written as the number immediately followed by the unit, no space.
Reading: 40.5gal
